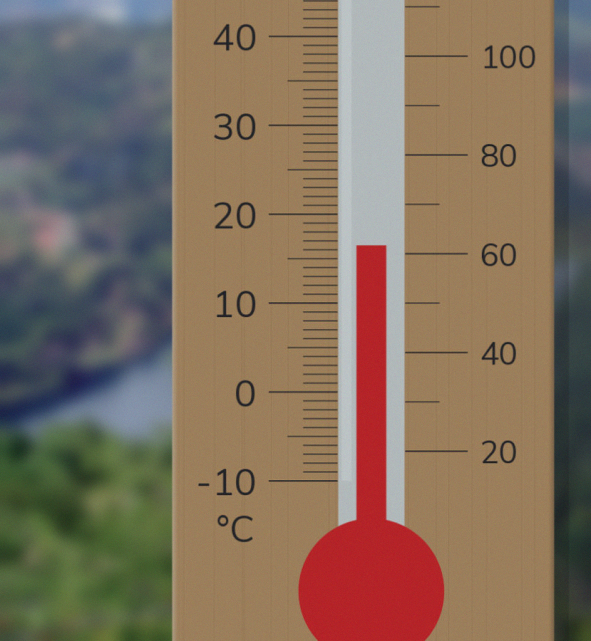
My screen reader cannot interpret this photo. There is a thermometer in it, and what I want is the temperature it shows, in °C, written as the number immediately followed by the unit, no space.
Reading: 16.5°C
